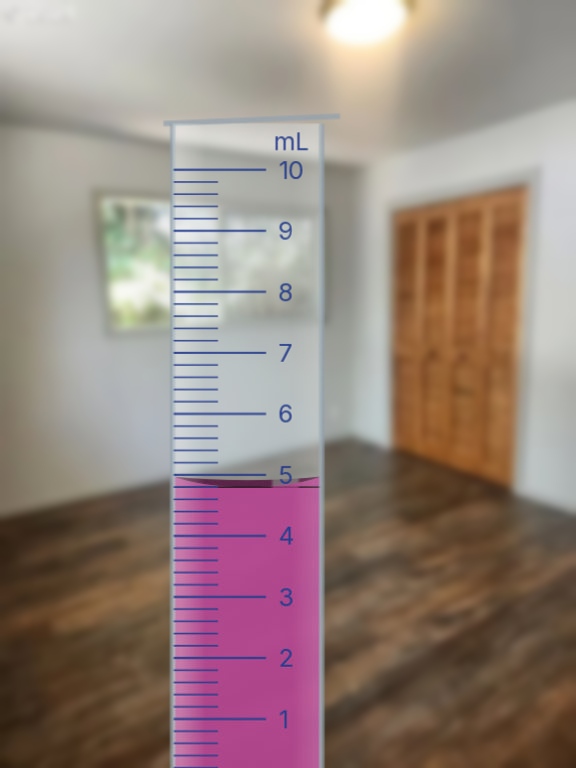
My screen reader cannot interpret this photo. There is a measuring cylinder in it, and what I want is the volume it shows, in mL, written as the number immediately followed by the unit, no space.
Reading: 4.8mL
